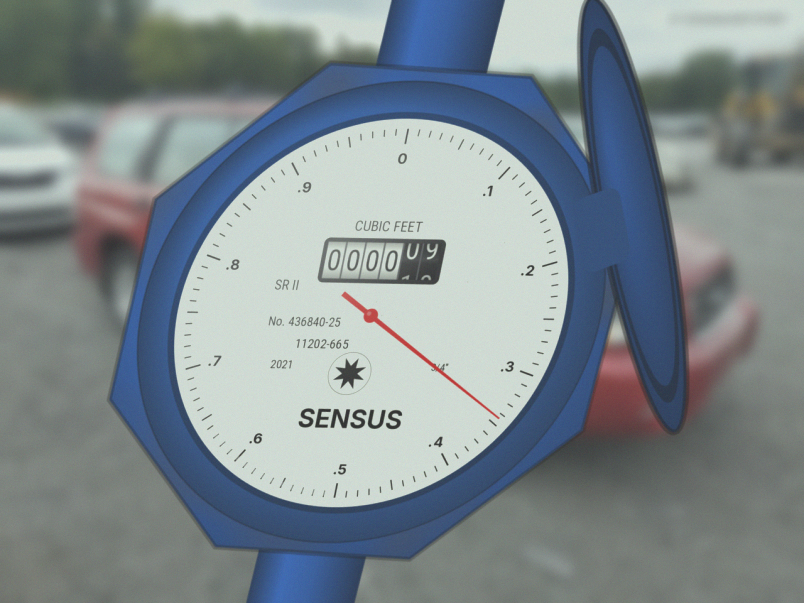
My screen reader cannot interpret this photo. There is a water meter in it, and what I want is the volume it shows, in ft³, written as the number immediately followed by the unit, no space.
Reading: 9.34ft³
